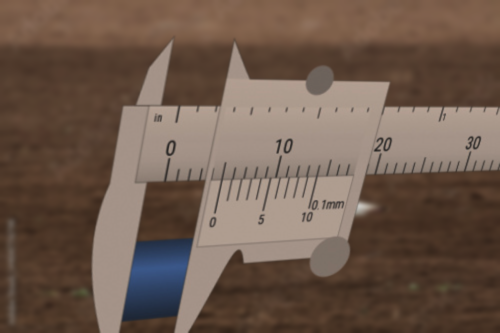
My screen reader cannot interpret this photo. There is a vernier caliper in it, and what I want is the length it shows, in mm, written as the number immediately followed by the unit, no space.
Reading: 5.0mm
